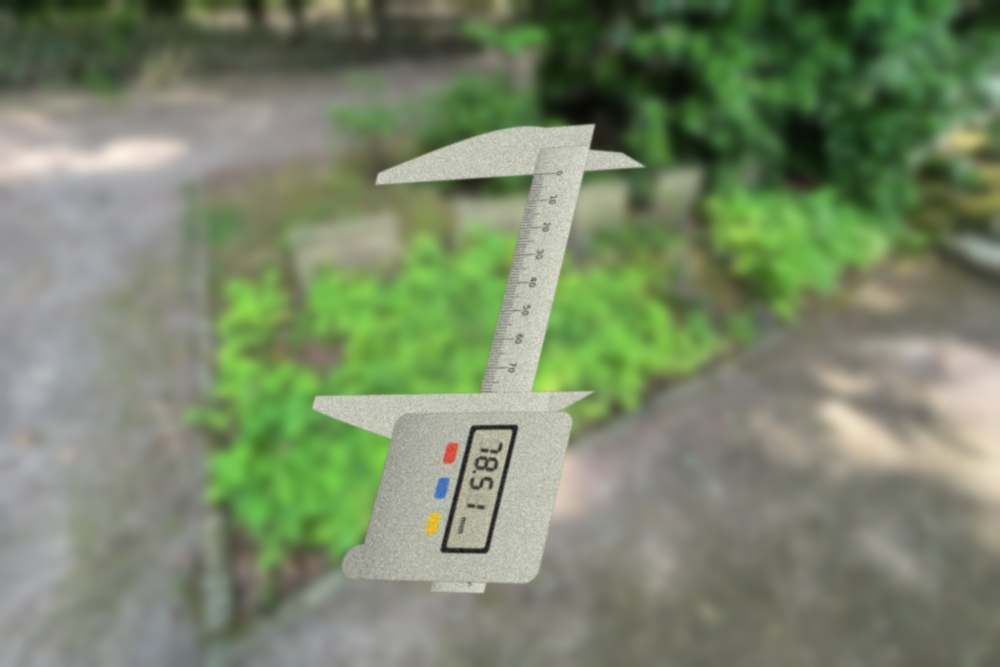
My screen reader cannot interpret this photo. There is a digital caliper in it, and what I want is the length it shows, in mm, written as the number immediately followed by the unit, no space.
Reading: 78.51mm
